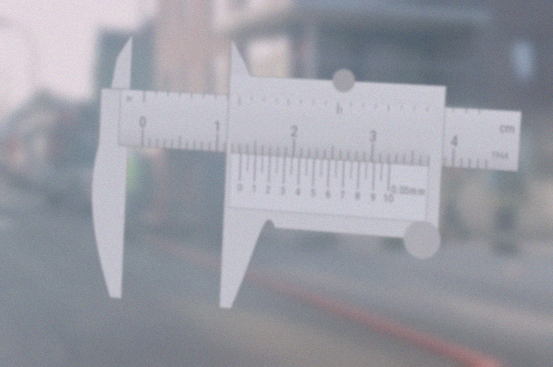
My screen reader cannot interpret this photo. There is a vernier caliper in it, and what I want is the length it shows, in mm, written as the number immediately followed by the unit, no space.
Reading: 13.2mm
